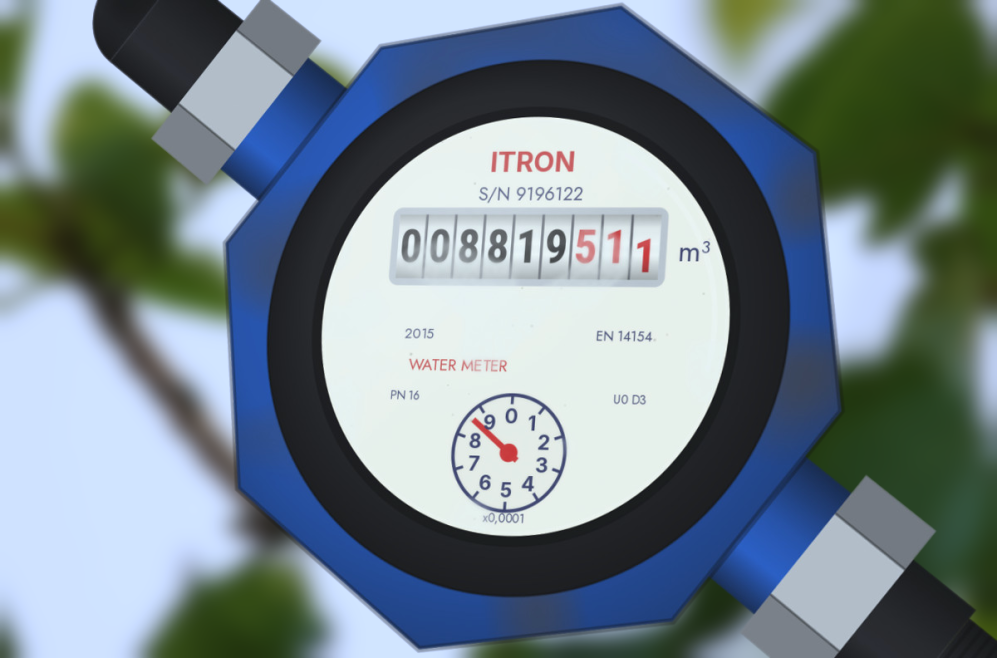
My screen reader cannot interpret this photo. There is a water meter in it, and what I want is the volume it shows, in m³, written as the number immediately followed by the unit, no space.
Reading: 8819.5108m³
